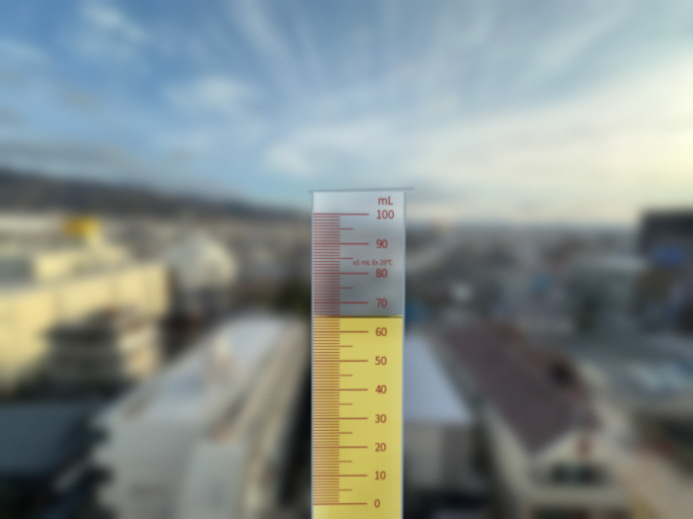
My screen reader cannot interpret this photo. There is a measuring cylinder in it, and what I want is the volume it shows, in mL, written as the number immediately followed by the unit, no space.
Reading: 65mL
